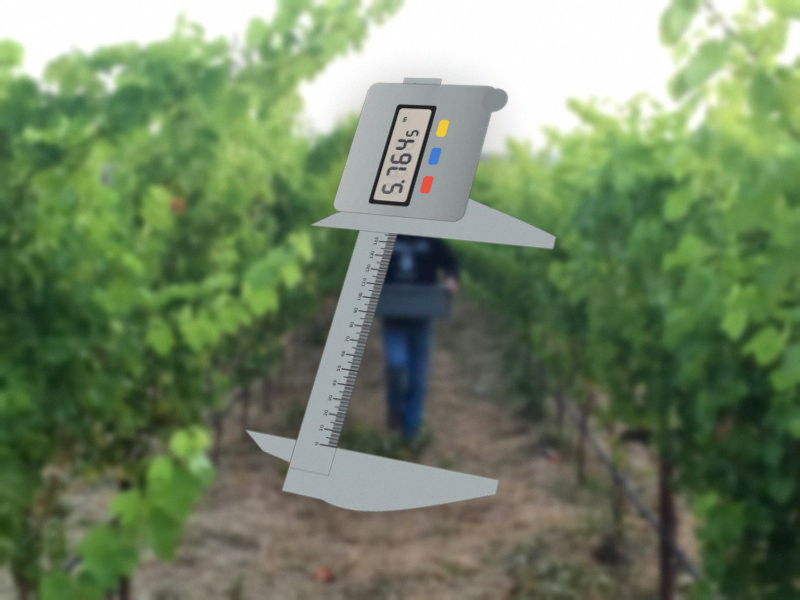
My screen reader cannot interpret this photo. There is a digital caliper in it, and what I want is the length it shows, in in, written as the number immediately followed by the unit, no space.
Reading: 5.7645in
